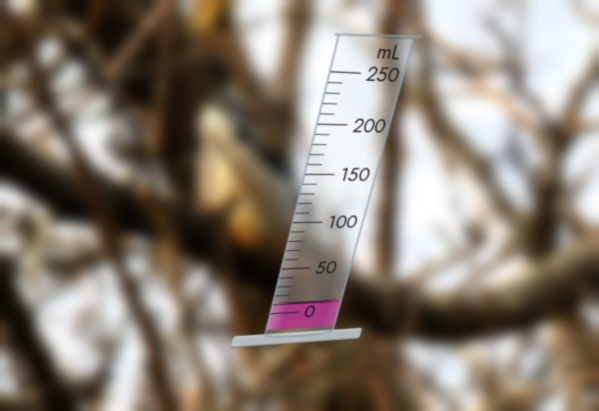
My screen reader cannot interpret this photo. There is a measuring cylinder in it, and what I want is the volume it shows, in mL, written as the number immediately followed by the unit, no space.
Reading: 10mL
